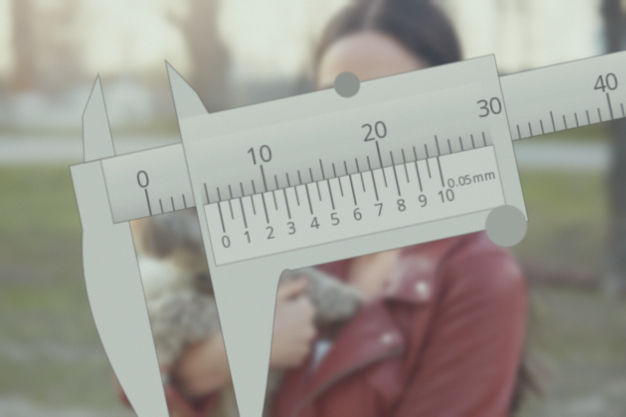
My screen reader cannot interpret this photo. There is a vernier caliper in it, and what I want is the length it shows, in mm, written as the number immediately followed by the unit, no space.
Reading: 5.8mm
